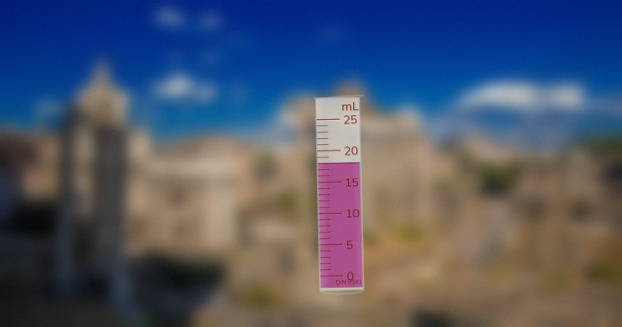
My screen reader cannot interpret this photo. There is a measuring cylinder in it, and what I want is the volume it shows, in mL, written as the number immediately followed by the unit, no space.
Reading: 18mL
